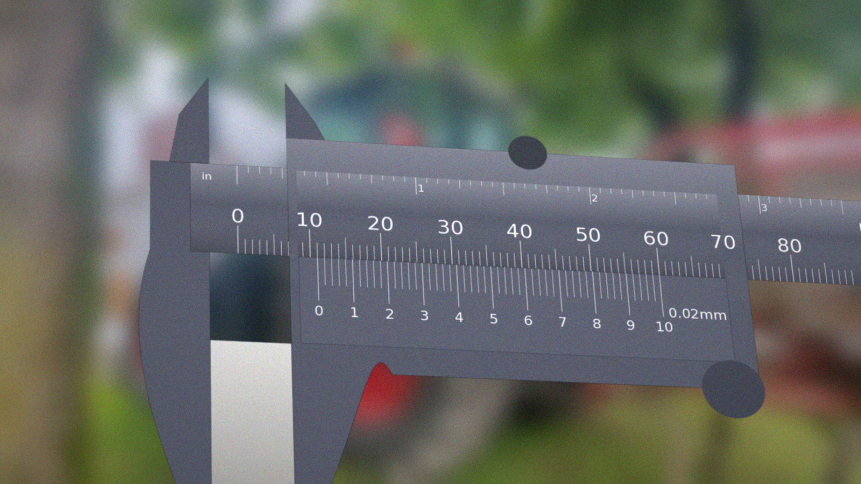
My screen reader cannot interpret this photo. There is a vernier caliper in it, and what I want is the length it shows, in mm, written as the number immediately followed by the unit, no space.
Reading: 11.0mm
